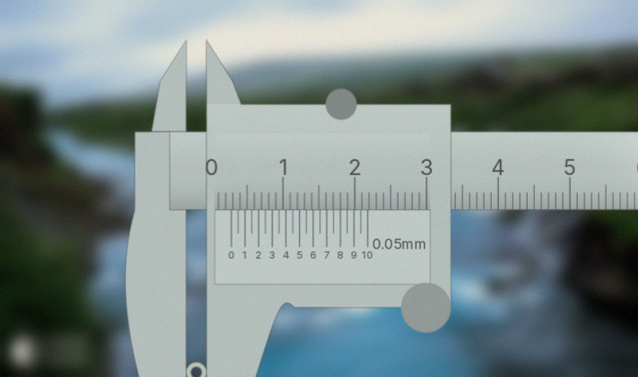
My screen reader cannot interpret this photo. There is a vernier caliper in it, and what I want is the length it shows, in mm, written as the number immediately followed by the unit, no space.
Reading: 2.8mm
